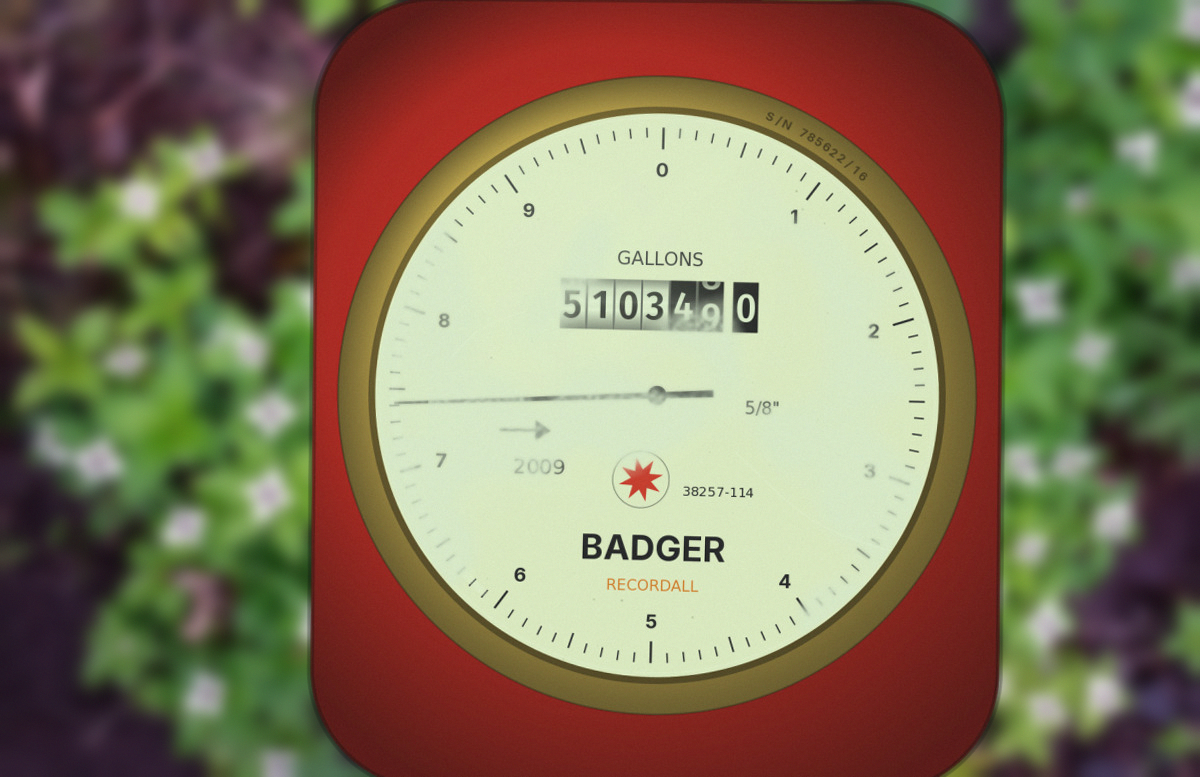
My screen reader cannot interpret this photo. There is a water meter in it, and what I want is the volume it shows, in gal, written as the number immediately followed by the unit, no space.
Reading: 5103487.4gal
